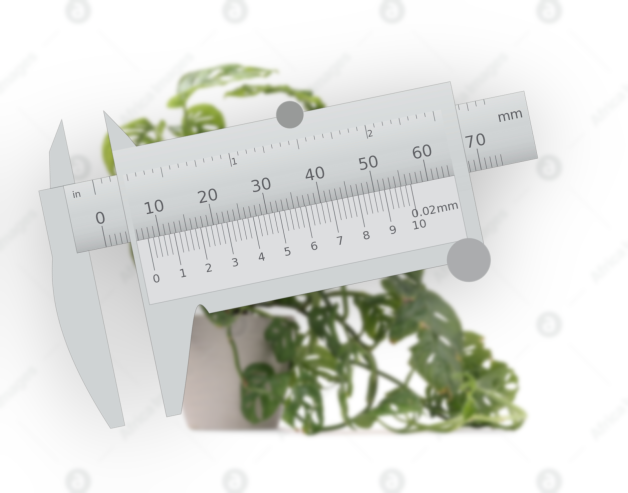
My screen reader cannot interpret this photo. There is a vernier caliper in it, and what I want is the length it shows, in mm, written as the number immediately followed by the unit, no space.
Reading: 7.8mm
